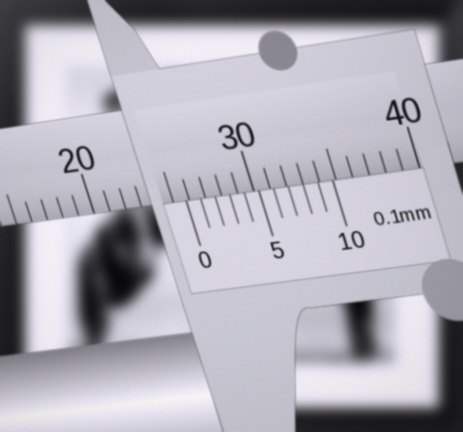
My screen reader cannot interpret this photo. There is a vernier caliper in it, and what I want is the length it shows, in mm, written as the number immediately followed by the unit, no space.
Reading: 25.8mm
